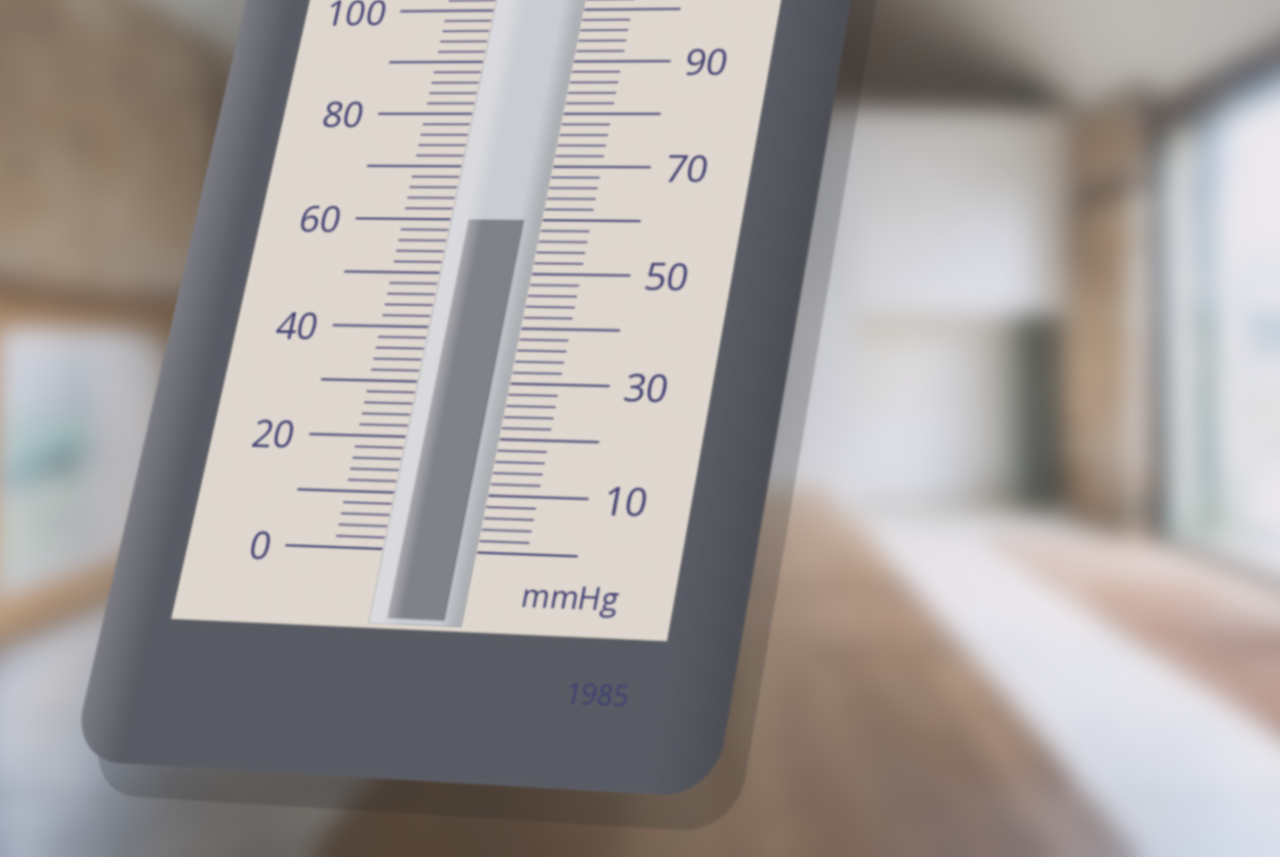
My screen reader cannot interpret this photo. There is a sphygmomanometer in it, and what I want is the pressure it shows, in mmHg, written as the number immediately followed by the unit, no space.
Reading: 60mmHg
